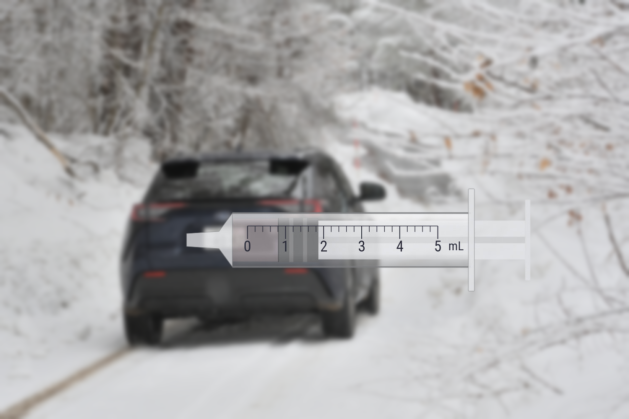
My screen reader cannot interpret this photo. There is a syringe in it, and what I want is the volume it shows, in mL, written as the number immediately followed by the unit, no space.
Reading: 0.8mL
